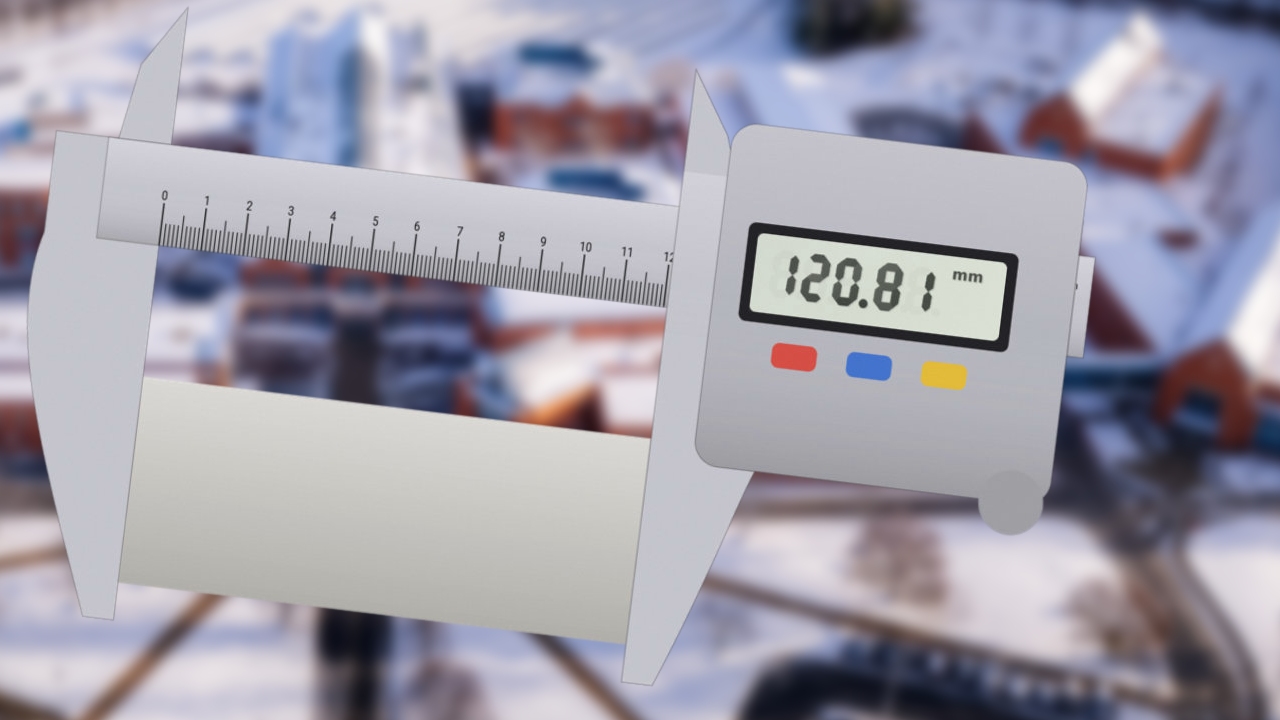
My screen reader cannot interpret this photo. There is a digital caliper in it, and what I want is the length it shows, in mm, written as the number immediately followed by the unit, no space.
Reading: 120.81mm
